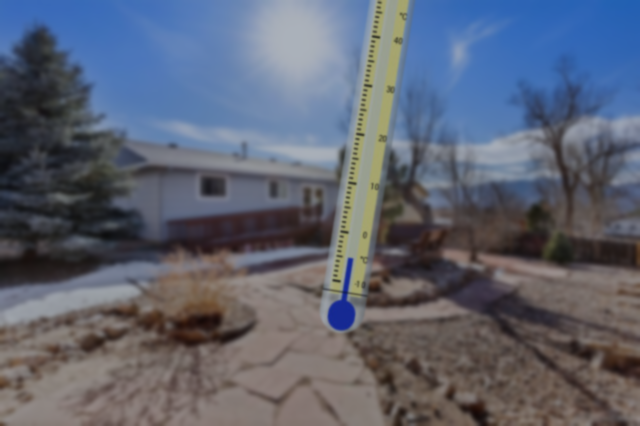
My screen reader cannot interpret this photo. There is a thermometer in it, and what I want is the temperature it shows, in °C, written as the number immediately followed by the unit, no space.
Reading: -5°C
